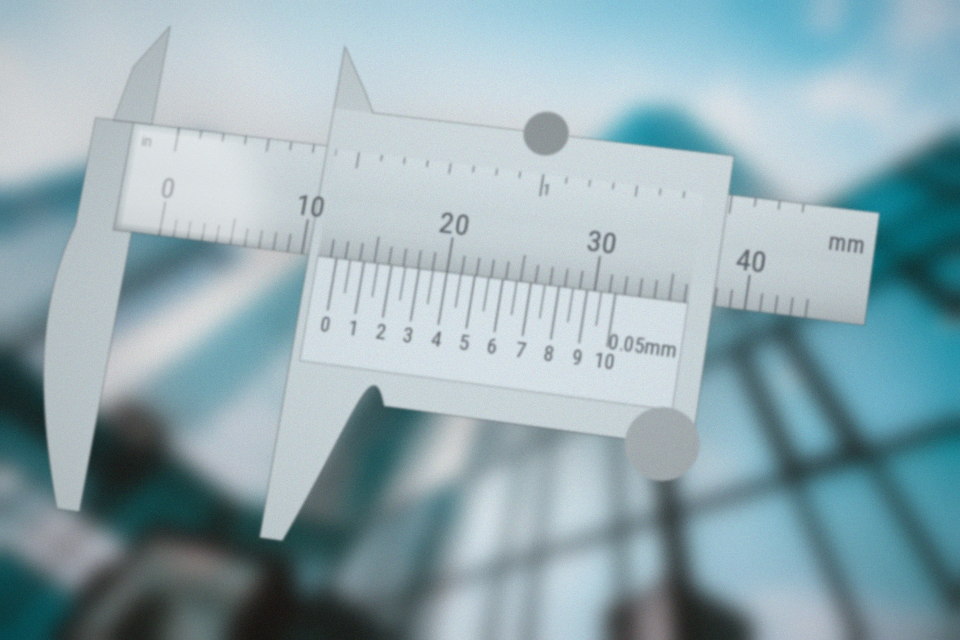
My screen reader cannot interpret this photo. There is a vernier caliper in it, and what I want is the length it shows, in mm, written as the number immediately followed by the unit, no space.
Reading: 12.4mm
